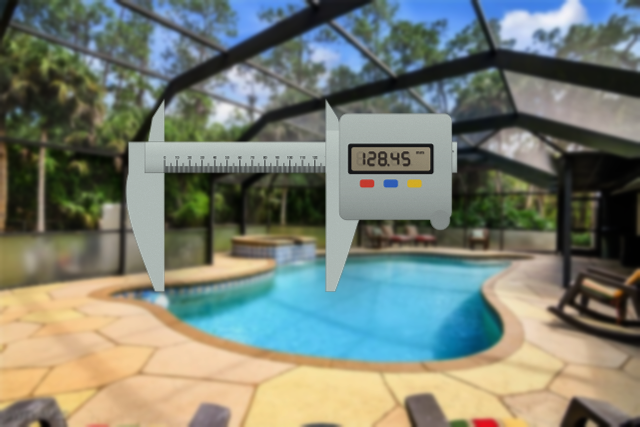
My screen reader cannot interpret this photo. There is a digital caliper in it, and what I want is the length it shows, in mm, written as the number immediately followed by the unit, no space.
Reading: 128.45mm
